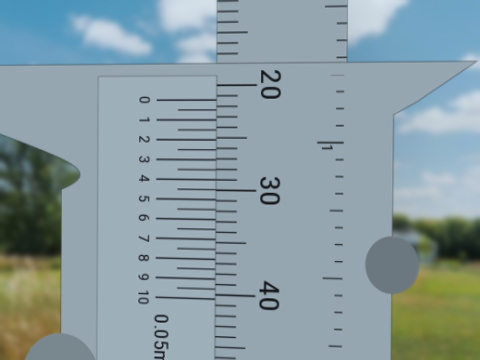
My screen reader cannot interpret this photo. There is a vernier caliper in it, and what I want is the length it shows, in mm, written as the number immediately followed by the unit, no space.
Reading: 21.4mm
